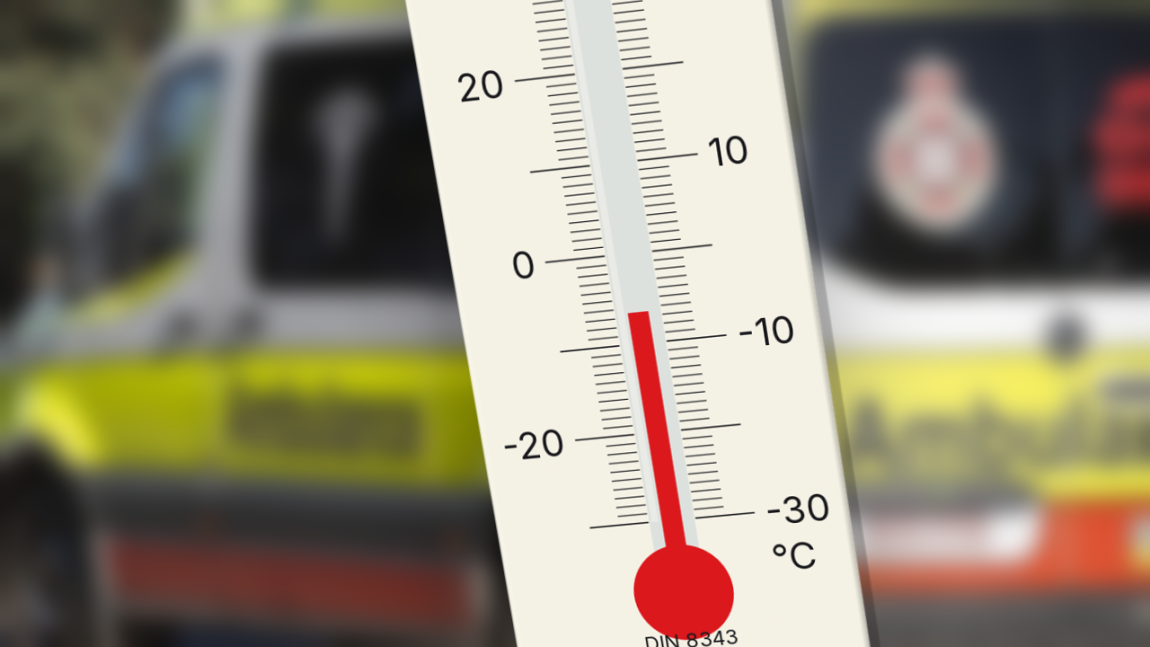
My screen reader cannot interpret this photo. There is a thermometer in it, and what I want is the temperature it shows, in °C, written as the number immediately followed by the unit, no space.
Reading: -6.5°C
